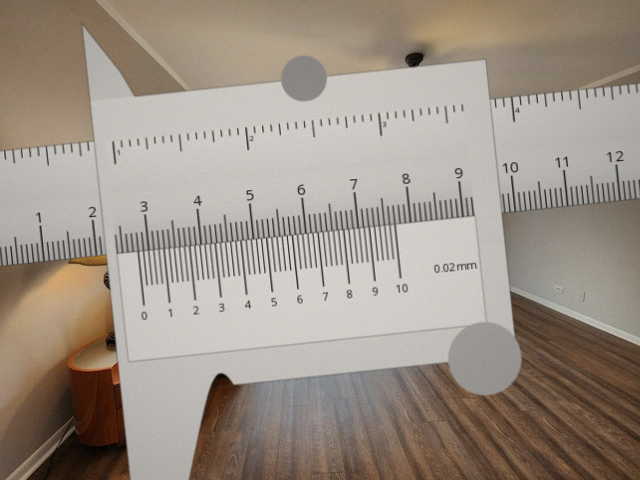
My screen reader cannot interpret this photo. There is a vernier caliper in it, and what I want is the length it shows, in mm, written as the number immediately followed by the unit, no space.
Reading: 28.0mm
